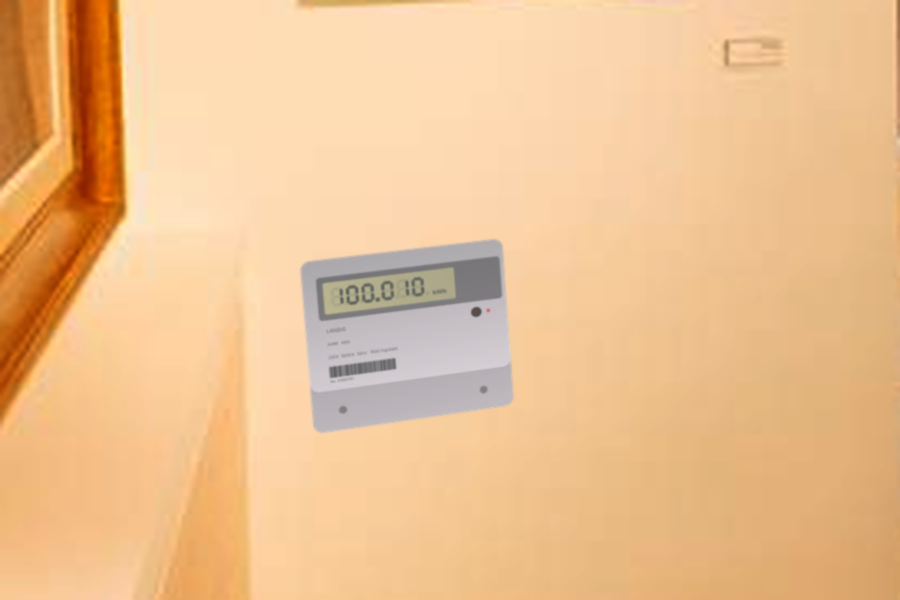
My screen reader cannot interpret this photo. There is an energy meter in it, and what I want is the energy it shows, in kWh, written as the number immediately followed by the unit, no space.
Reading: 100.010kWh
